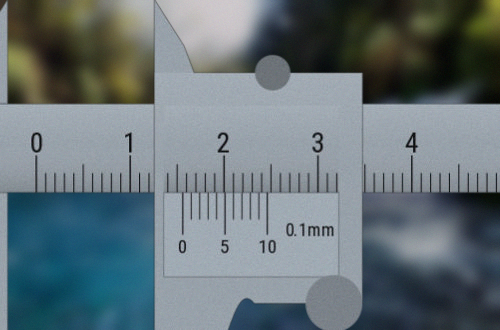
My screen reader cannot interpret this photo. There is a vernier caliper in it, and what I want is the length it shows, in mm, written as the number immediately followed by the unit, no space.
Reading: 15.6mm
